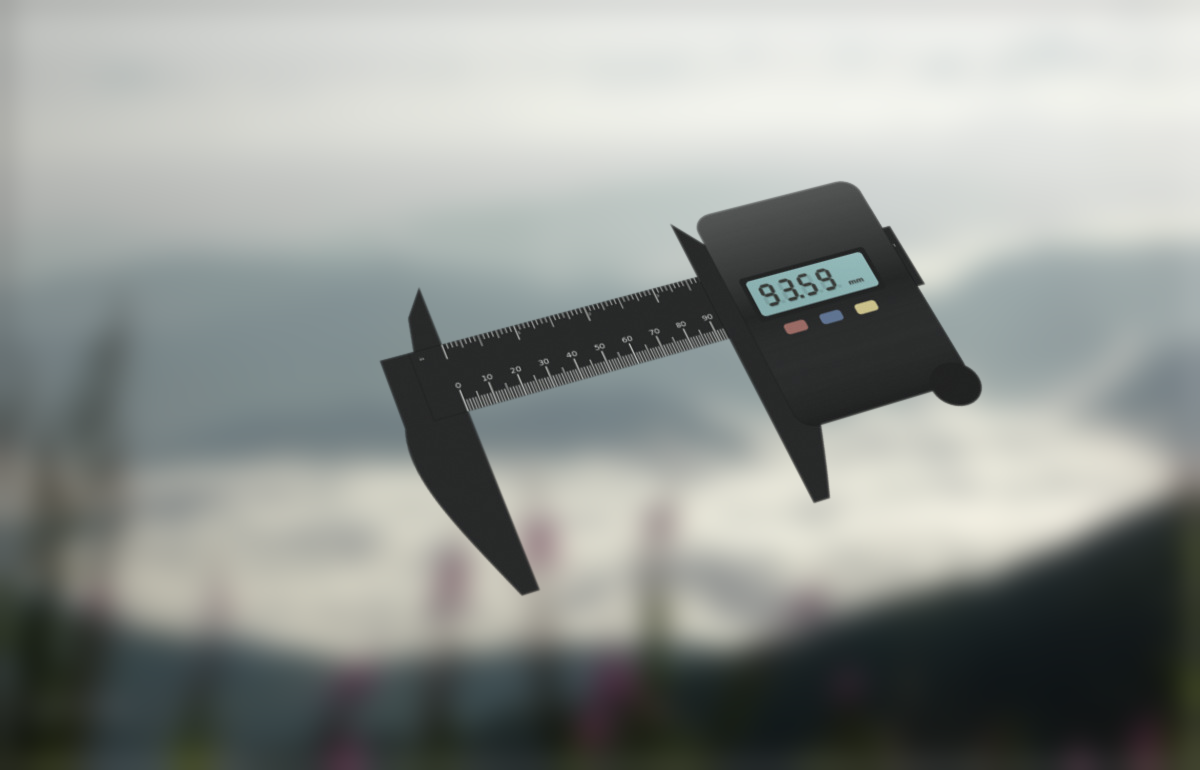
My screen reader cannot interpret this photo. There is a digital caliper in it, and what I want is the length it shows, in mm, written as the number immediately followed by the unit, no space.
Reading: 93.59mm
